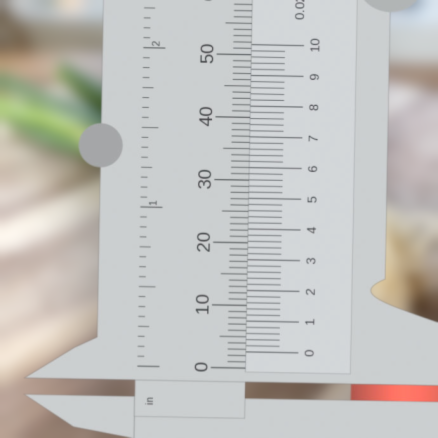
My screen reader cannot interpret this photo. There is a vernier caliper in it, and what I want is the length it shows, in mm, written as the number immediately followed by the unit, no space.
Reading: 2.6mm
